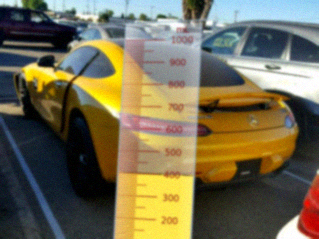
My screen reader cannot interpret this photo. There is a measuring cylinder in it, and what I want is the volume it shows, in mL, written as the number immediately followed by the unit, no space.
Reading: 400mL
